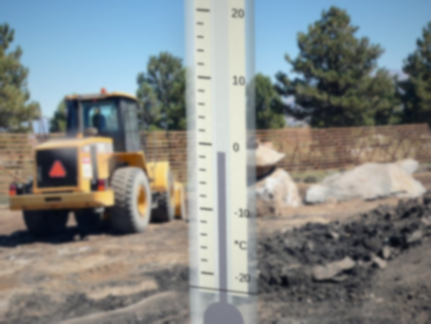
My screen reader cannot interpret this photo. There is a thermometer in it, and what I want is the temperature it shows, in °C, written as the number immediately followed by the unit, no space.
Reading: -1°C
